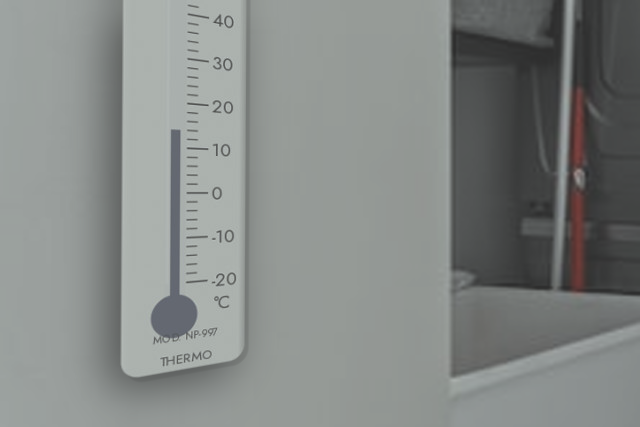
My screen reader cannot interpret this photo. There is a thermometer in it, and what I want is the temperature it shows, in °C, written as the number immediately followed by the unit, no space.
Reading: 14°C
